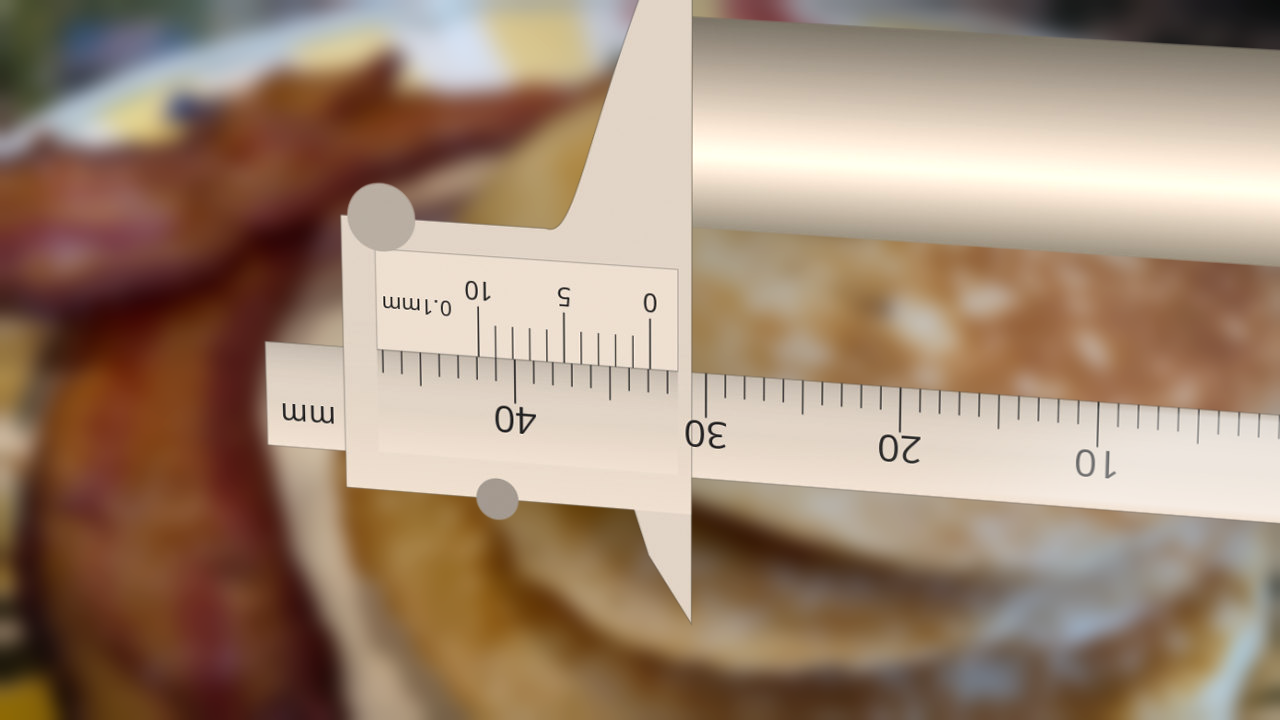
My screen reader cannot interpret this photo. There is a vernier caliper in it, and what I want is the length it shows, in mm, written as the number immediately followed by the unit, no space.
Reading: 32.9mm
